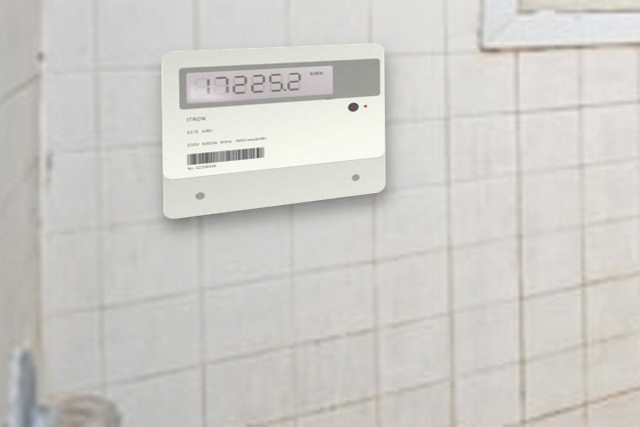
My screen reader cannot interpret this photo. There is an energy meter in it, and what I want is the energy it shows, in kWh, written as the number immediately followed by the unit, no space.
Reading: 17225.2kWh
